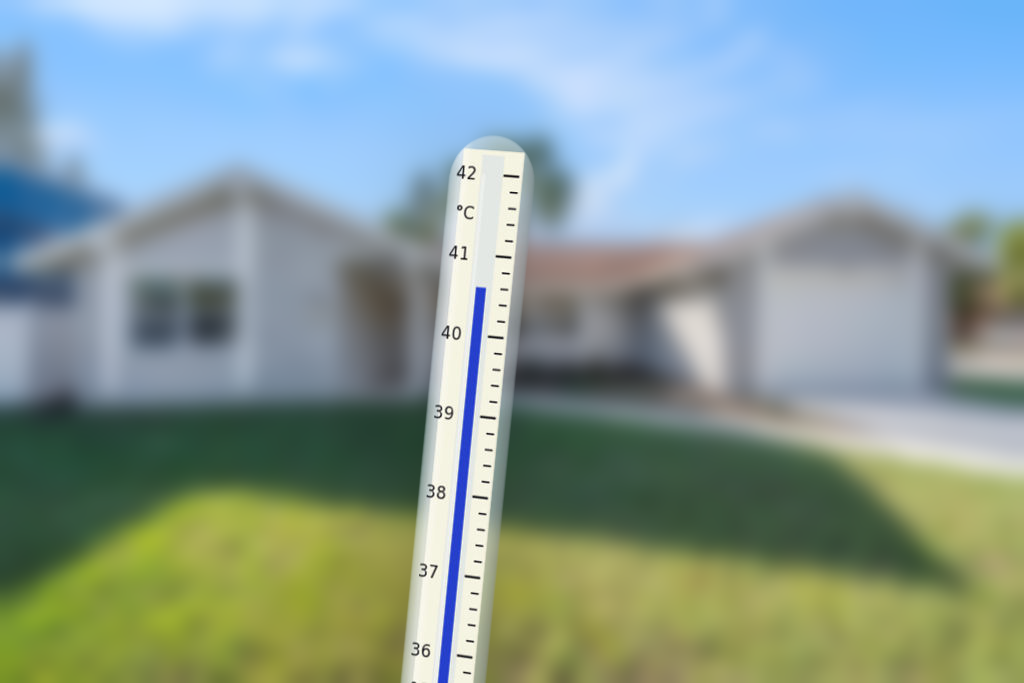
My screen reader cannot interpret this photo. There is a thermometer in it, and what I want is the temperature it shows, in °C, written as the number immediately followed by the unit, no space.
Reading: 40.6°C
